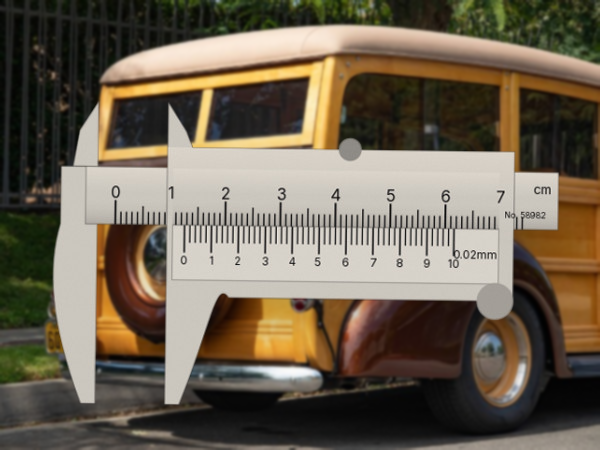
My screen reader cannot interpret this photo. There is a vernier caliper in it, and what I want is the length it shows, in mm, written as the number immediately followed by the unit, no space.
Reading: 12.6mm
